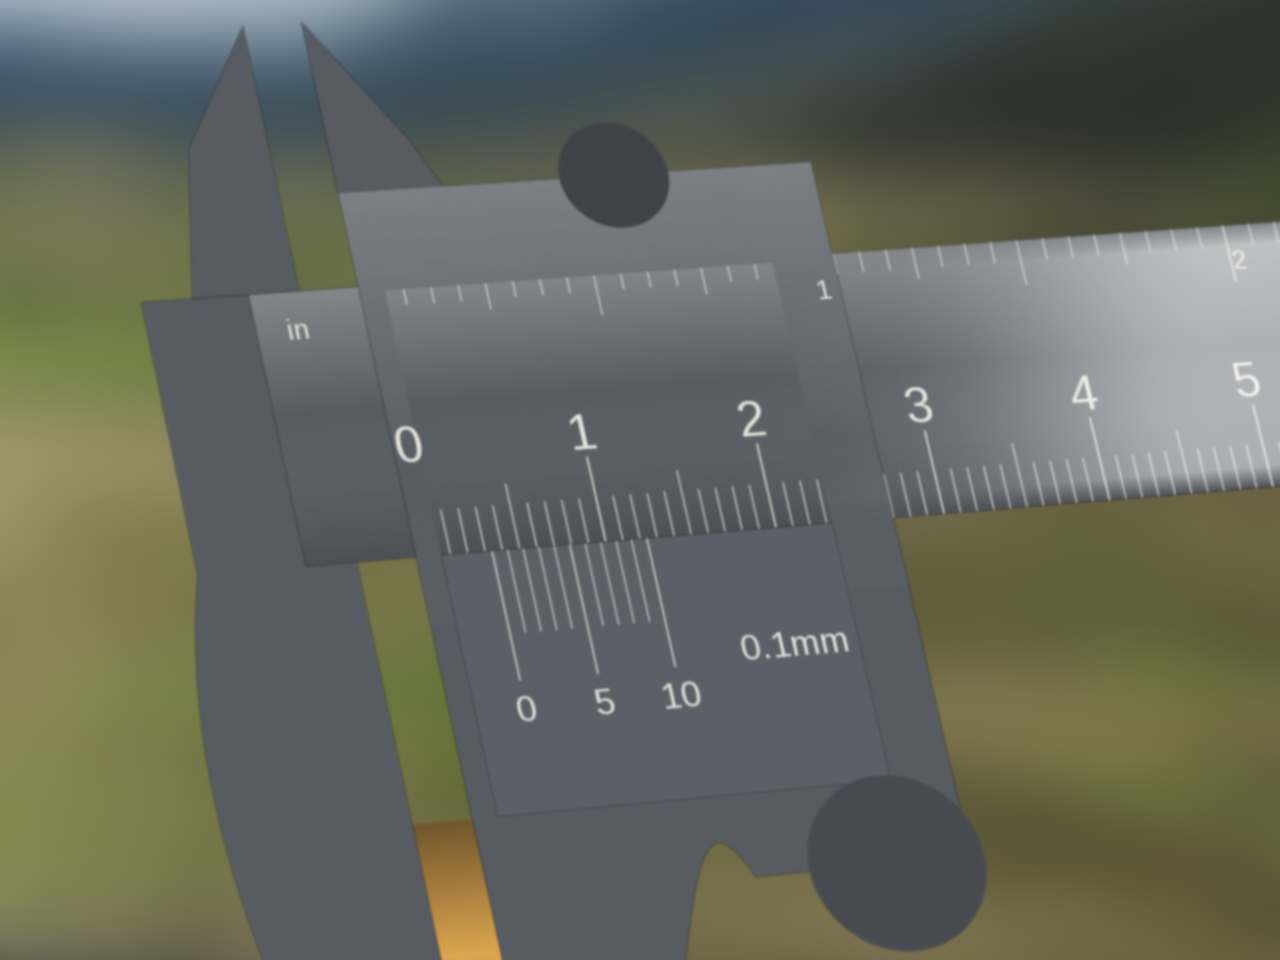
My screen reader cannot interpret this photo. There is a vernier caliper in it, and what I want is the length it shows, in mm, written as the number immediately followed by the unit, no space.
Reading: 3.4mm
